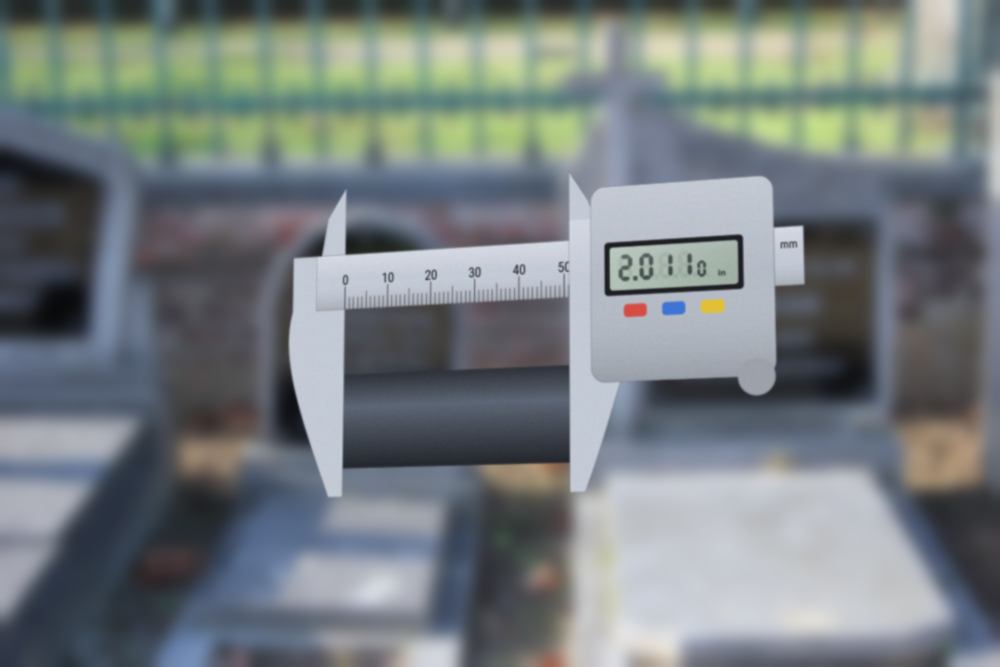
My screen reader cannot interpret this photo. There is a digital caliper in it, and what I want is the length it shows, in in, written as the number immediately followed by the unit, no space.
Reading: 2.0110in
